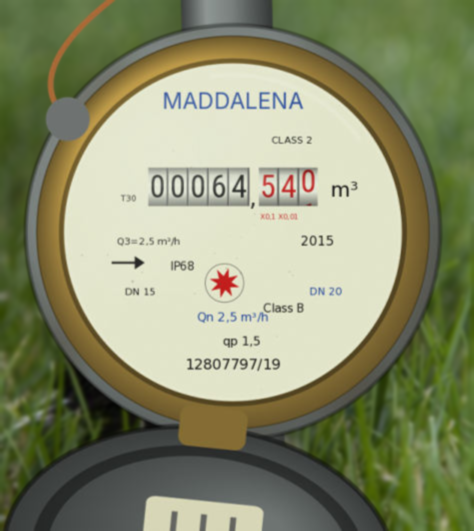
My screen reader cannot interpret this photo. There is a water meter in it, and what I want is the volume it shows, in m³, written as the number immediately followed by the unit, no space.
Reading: 64.540m³
